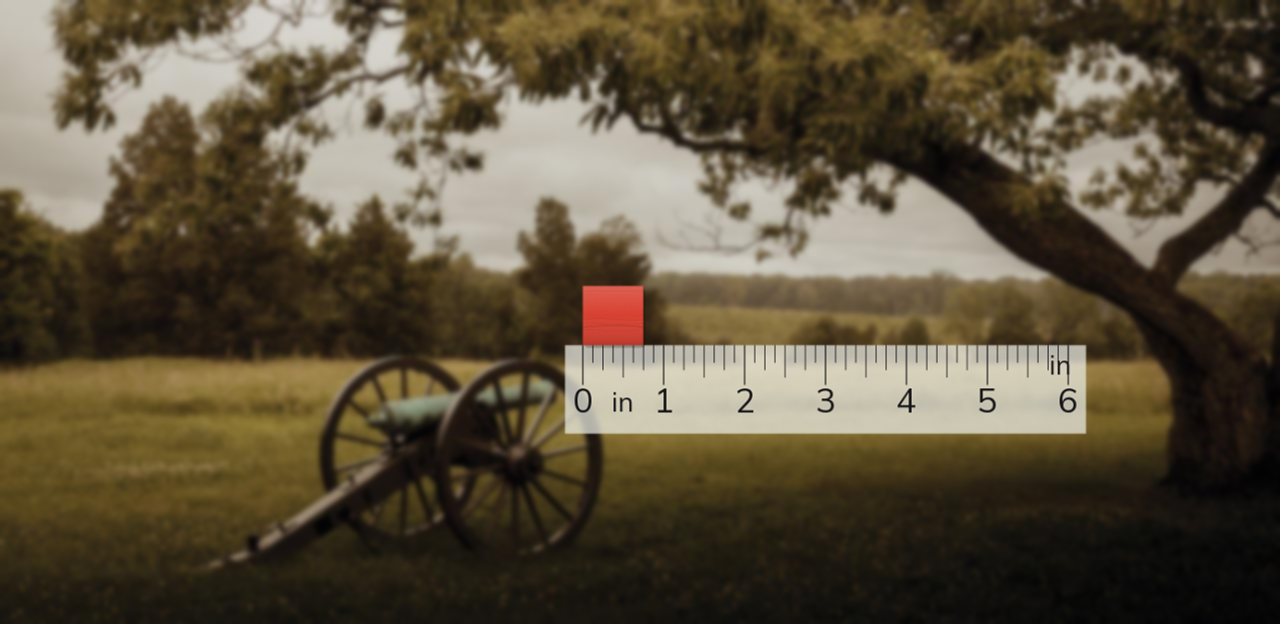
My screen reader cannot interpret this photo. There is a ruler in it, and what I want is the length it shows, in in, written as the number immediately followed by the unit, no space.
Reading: 0.75in
